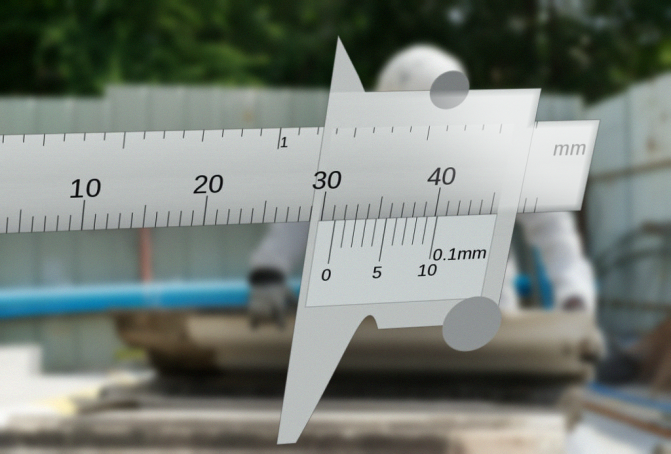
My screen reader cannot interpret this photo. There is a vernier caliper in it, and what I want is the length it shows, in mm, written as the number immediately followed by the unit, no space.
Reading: 31.2mm
